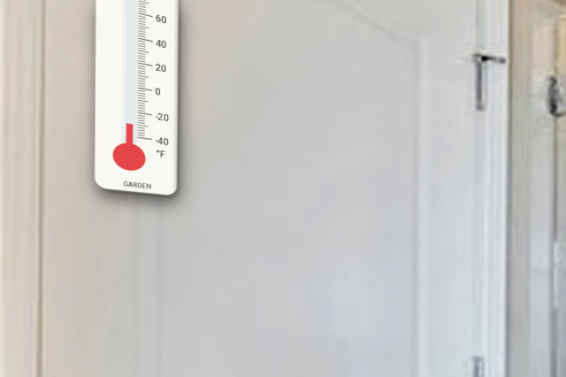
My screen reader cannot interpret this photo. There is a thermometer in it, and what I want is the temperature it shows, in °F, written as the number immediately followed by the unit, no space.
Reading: -30°F
